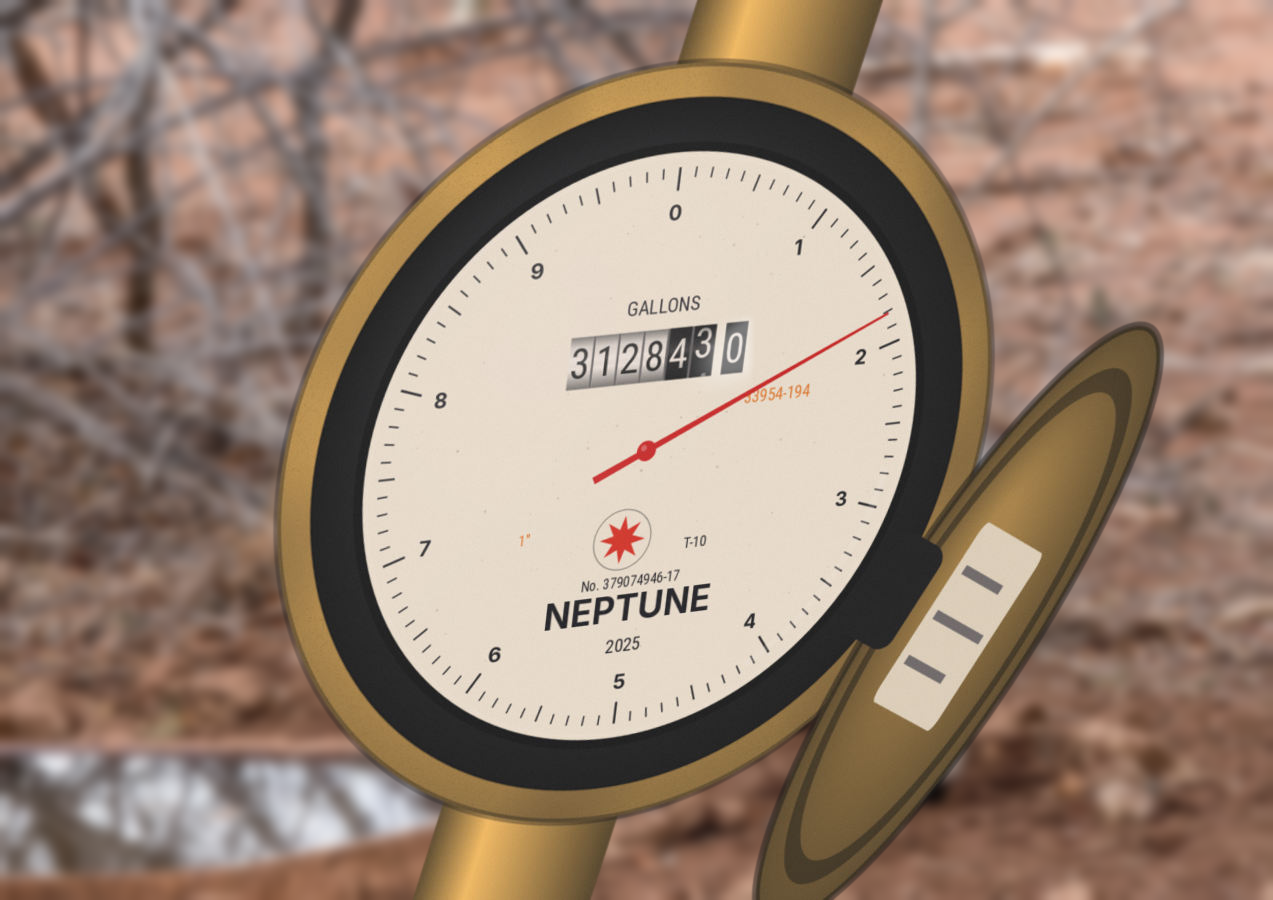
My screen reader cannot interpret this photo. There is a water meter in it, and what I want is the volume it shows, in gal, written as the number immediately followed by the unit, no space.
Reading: 3128431.8gal
